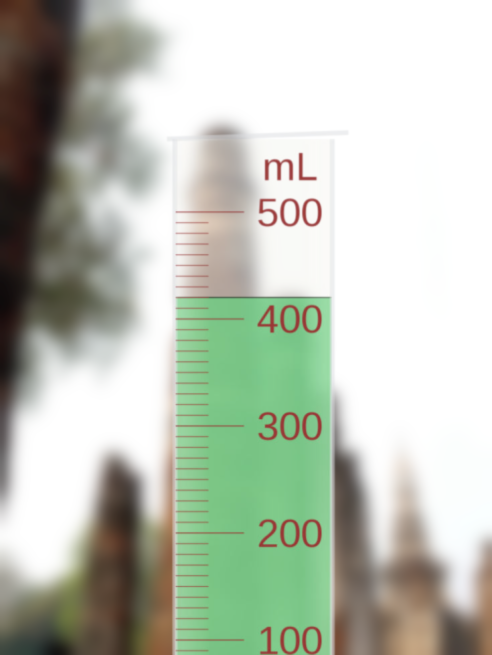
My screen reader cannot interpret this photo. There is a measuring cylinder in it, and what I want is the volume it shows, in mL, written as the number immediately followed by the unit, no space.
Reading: 420mL
